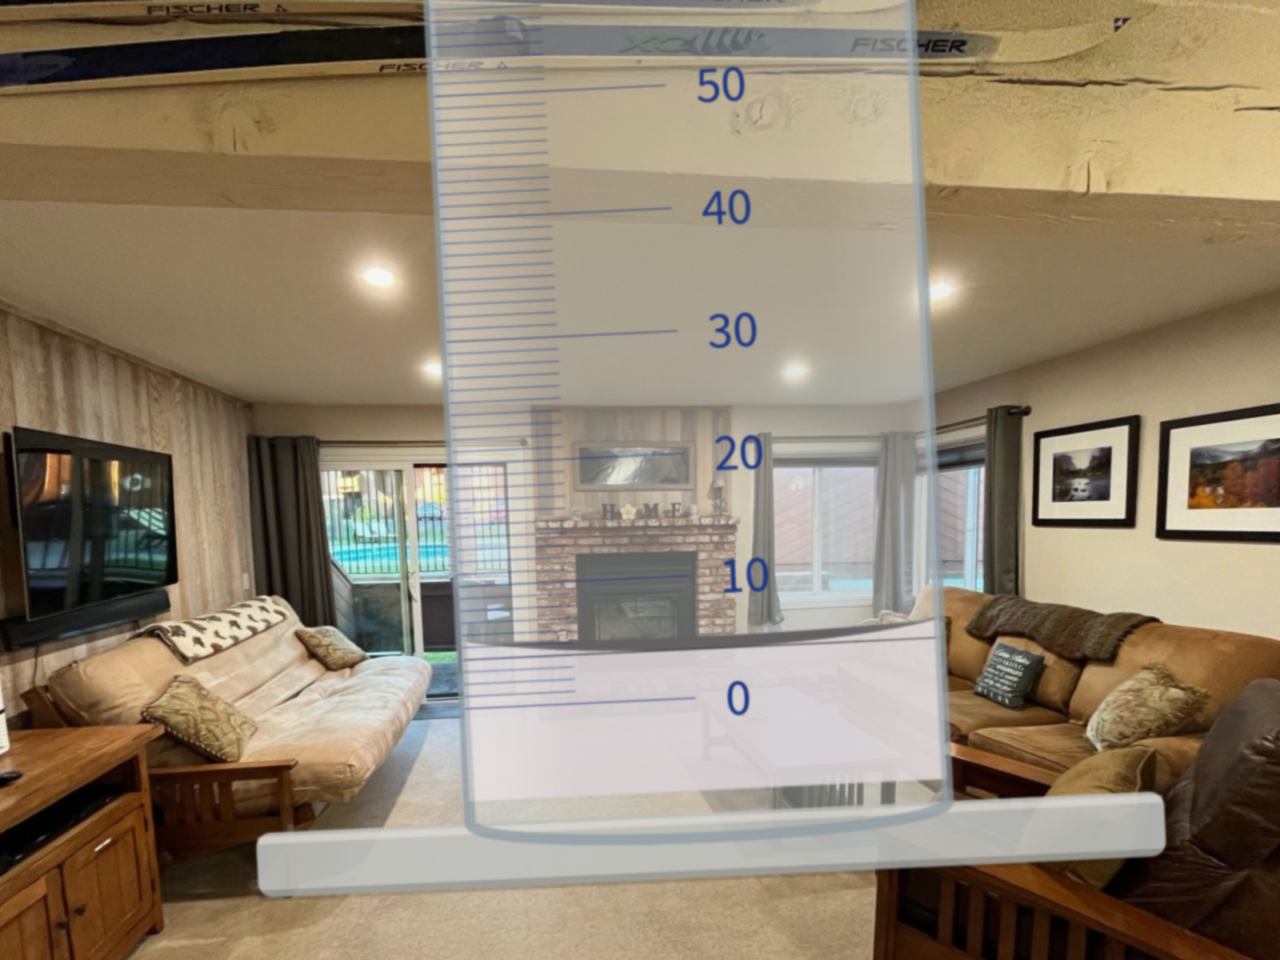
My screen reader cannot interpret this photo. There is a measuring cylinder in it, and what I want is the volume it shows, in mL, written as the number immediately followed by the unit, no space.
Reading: 4mL
